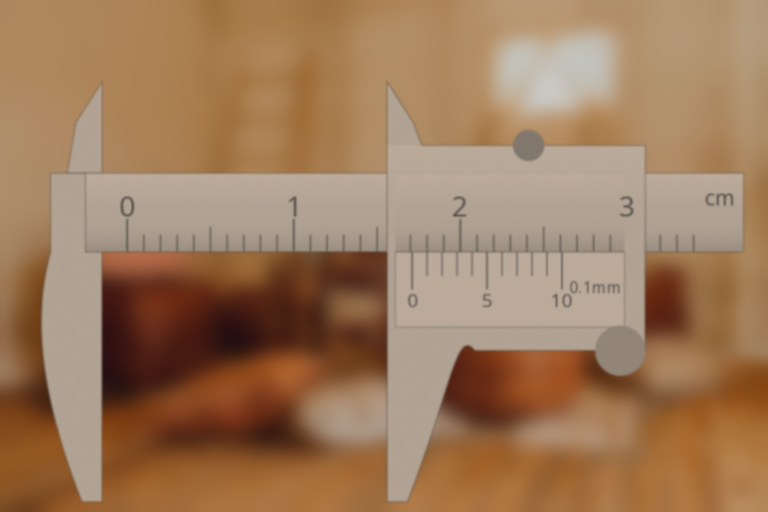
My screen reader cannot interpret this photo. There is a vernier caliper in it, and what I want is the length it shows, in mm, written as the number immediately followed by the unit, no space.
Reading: 17.1mm
